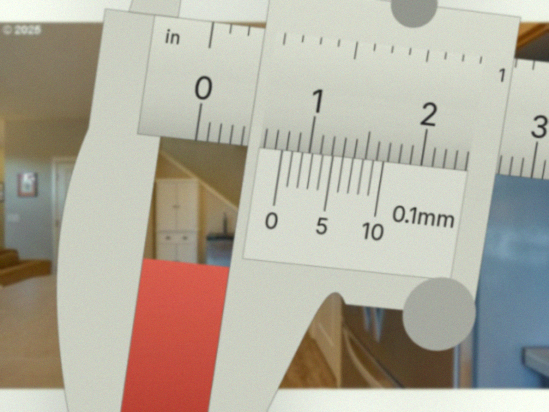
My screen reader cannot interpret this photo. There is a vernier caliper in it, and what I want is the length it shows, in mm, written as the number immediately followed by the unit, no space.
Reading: 7.6mm
